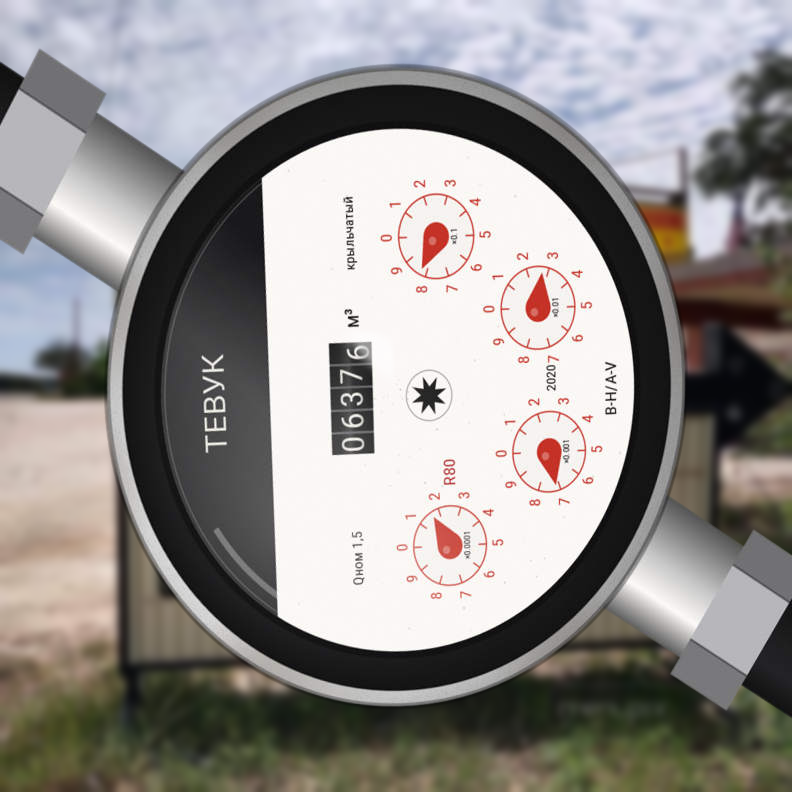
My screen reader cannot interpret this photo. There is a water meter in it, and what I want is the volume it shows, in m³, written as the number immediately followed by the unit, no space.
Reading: 6375.8271m³
